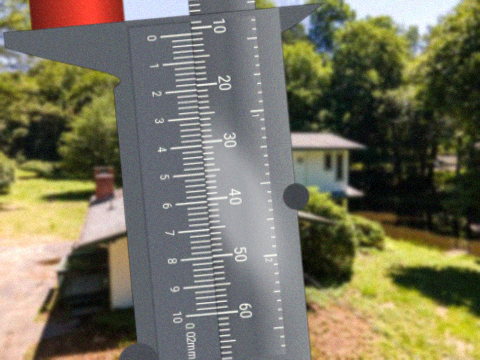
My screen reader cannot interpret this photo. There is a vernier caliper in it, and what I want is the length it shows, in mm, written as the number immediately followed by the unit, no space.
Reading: 11.0mm
